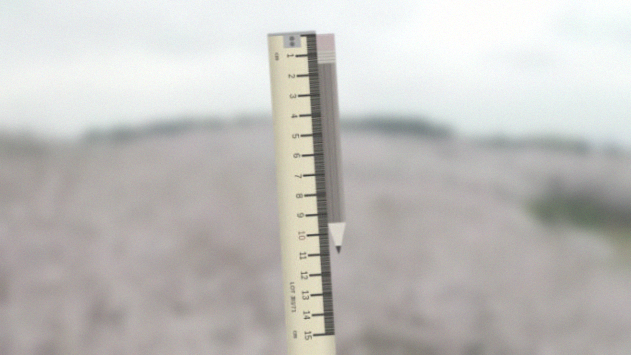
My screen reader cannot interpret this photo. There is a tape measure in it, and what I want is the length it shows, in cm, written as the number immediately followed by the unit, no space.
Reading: 11cm
